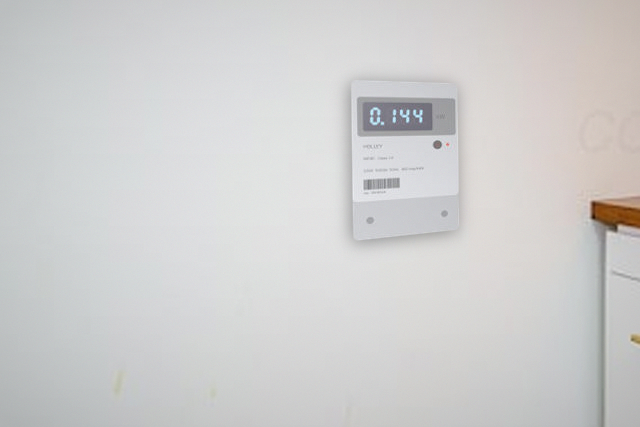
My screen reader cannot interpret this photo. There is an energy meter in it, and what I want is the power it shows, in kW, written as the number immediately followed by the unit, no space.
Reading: 0.144kW
